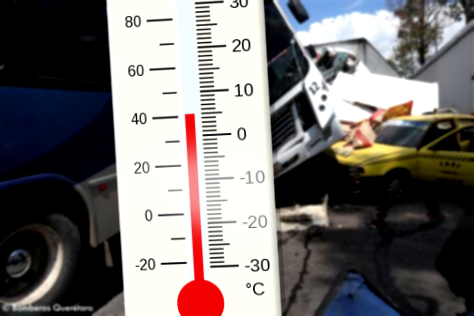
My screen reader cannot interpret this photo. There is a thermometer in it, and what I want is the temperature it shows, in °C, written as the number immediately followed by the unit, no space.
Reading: 5°C
